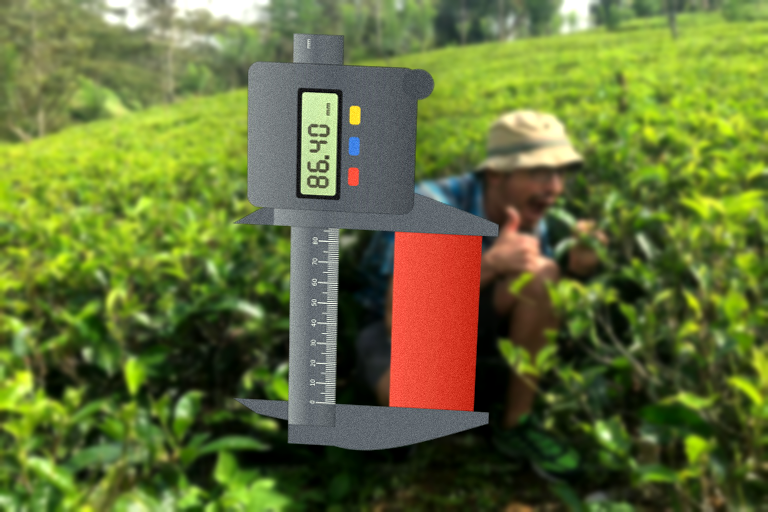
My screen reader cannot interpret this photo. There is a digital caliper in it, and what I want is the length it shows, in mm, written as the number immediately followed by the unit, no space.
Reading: 86.40mm
